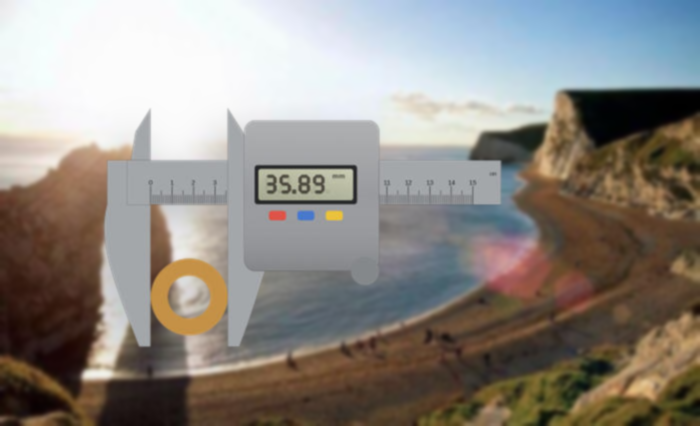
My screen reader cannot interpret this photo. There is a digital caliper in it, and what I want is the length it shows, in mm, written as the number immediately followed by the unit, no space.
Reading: 35.89mm
